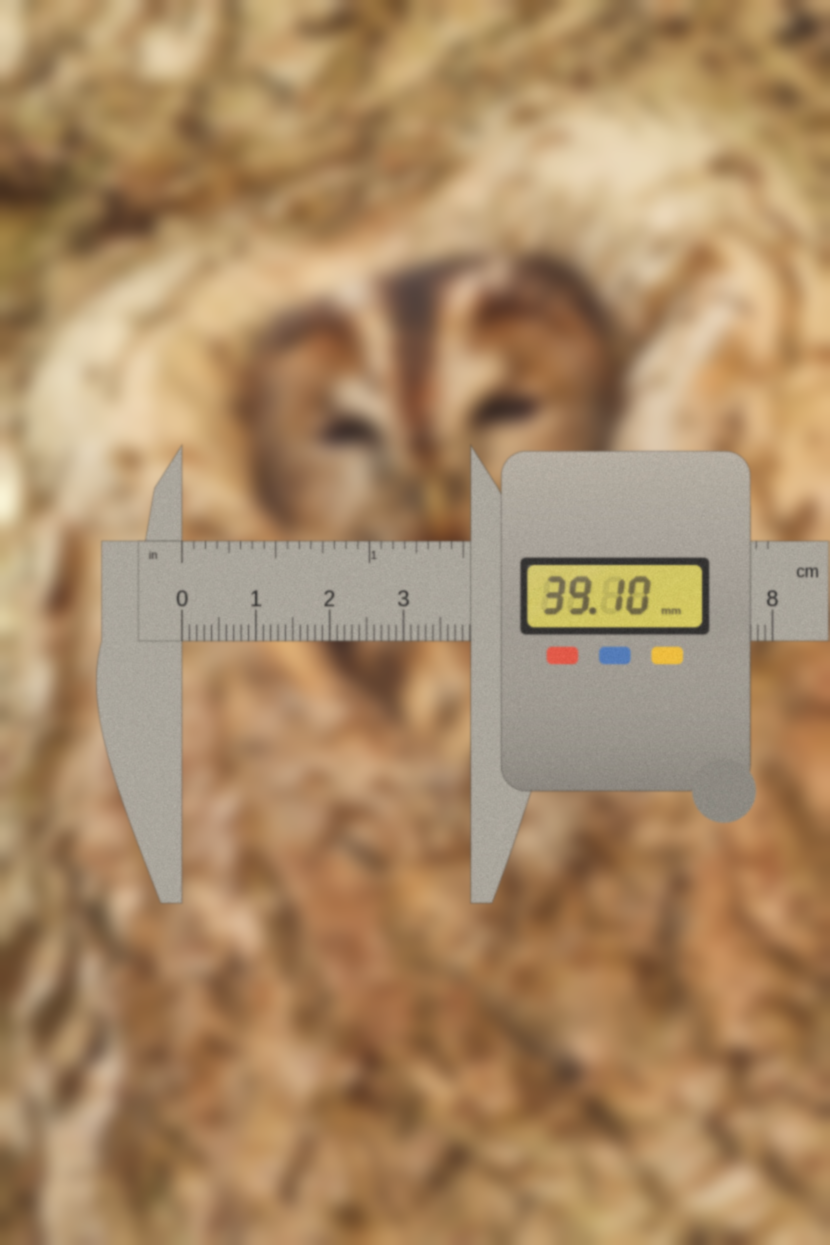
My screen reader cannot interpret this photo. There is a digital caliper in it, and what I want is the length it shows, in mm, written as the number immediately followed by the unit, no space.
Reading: 39.10mm
